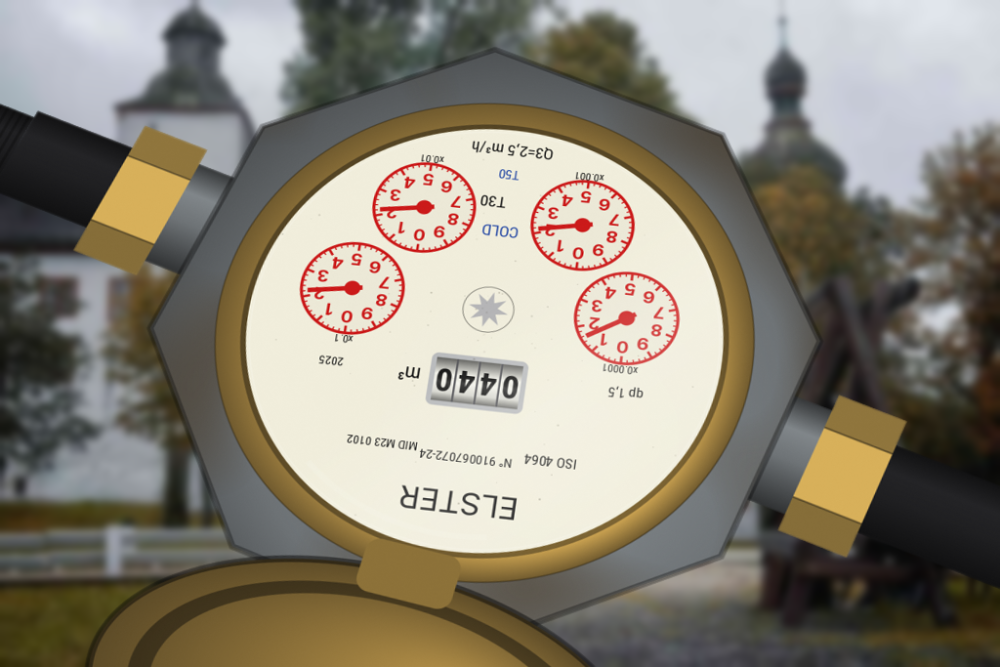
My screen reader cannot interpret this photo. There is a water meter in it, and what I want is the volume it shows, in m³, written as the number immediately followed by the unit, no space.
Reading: 440.2221m³
